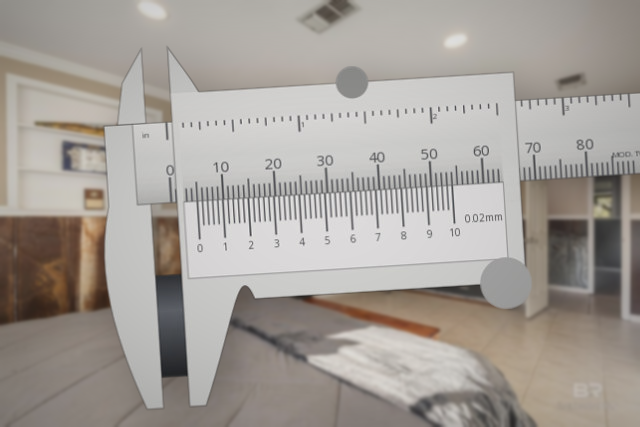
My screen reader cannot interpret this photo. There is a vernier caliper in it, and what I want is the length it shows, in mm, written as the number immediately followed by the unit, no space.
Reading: 5.0mm
